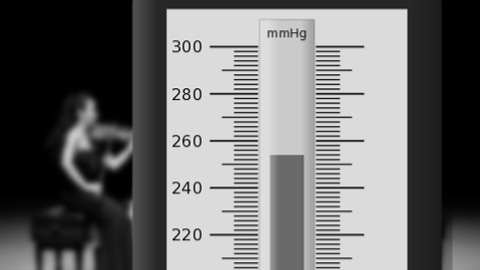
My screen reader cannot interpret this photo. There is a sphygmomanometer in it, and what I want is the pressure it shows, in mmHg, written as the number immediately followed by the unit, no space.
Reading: 254mmHg
